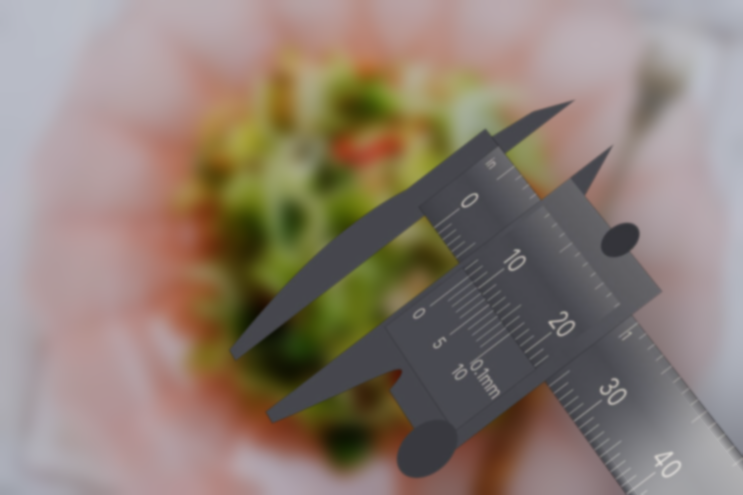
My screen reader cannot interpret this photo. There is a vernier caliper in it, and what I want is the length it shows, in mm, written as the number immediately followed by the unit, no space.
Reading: 8.0mm
